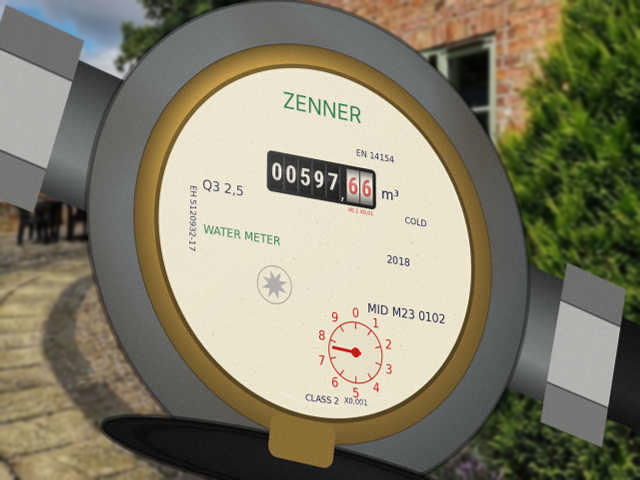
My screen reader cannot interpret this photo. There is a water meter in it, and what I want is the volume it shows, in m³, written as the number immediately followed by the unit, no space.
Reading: 597.667m³
